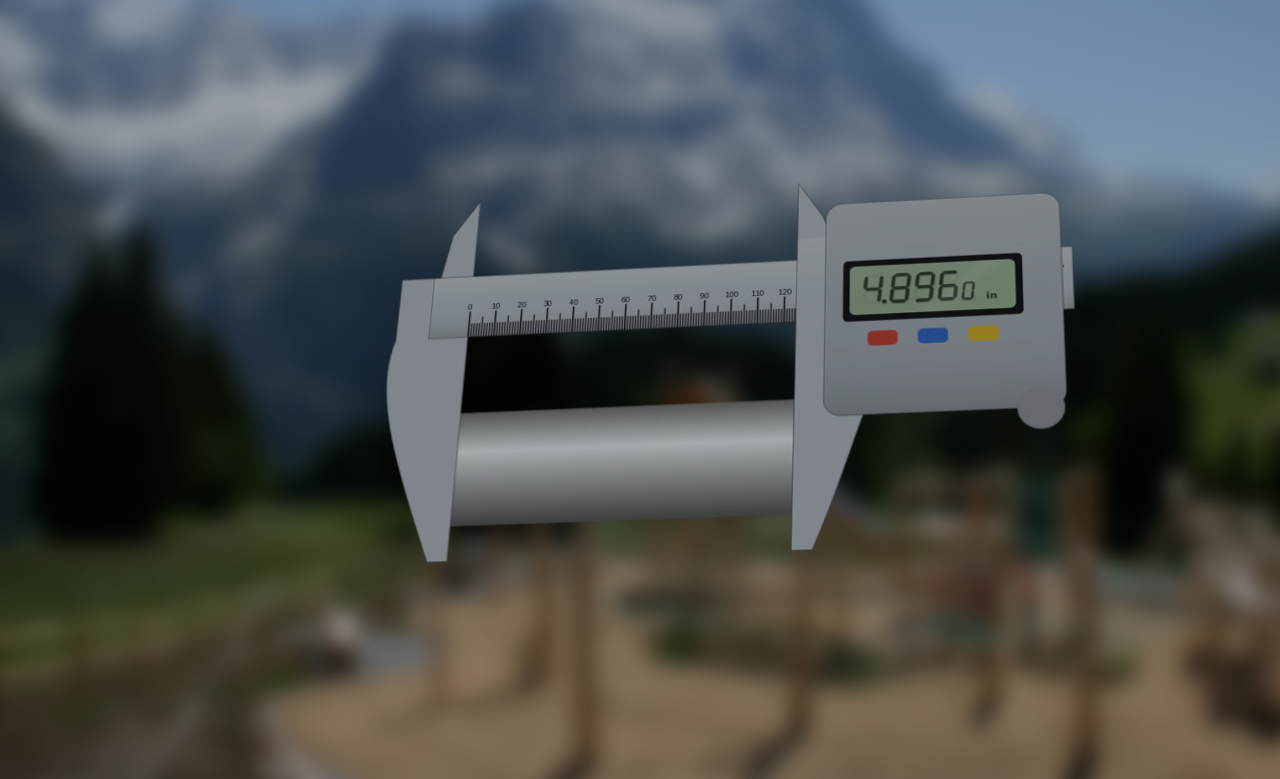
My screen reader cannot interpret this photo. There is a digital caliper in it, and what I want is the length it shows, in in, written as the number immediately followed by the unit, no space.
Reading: 4.8960in
